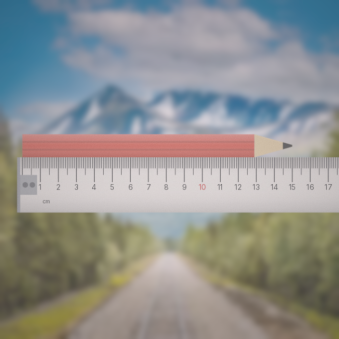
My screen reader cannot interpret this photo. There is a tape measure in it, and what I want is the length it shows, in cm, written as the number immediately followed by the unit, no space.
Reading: 15cm
